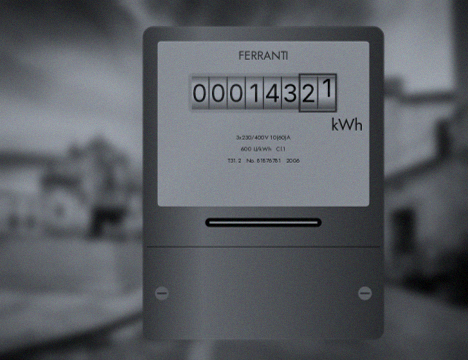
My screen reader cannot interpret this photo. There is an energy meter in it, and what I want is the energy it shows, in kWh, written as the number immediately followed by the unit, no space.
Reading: 143.21kWh
